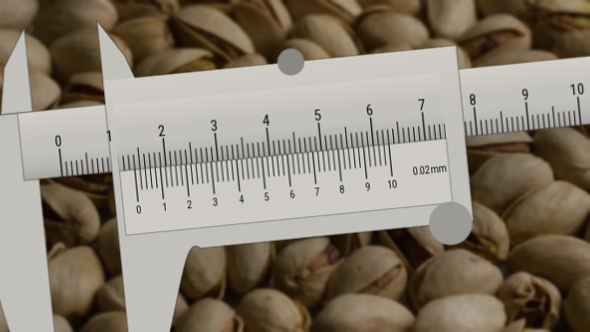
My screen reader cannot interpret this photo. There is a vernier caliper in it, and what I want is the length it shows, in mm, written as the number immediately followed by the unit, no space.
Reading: 14.0mm
